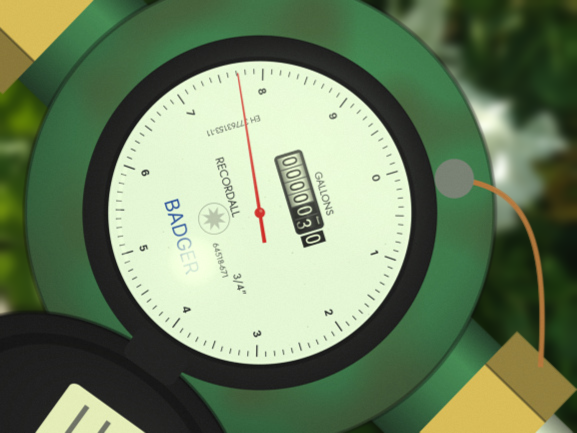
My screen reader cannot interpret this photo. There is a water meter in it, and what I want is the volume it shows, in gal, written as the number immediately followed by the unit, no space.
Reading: 27.7gal
